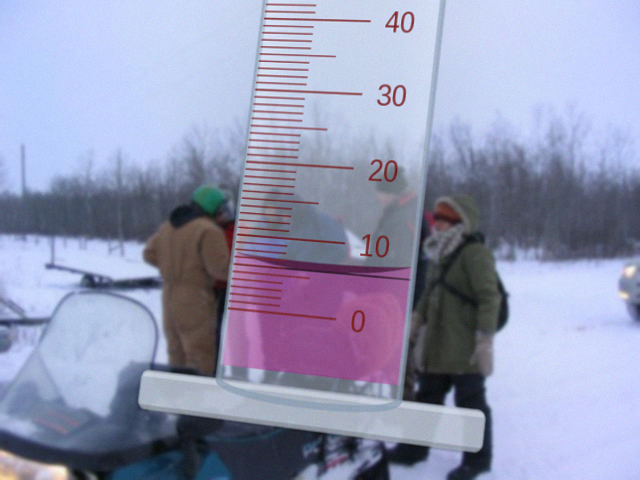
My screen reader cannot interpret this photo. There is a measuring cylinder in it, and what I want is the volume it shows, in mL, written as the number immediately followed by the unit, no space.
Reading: 6mL
